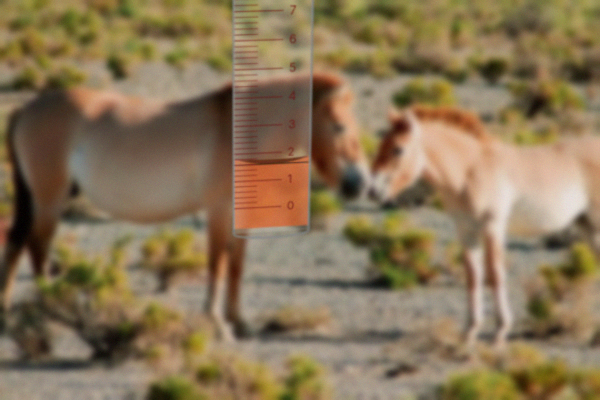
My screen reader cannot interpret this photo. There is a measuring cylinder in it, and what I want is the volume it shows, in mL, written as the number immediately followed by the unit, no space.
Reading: 1.6mL
